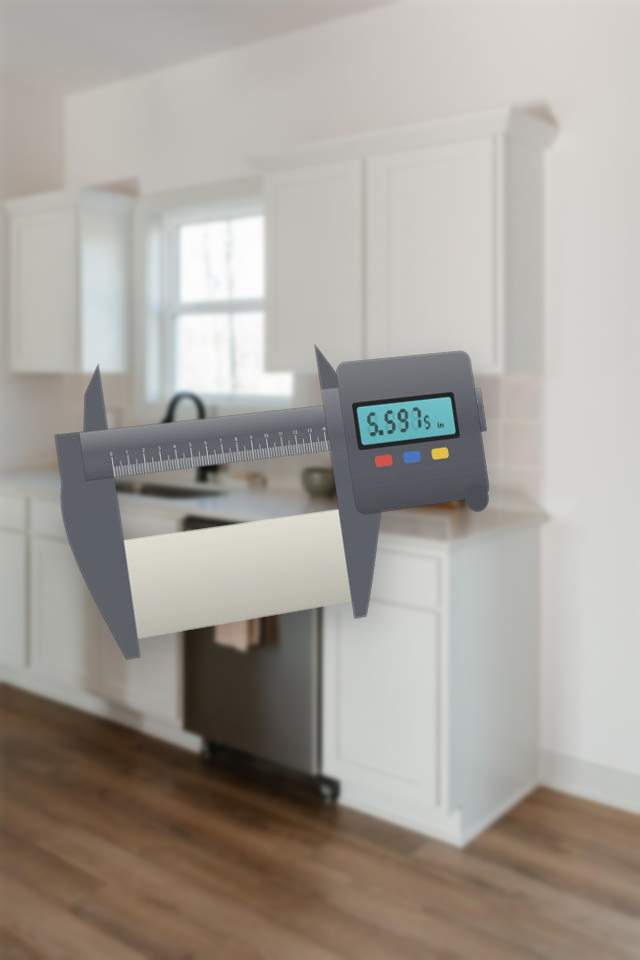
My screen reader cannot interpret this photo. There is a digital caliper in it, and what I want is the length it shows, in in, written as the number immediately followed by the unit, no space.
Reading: 5.5975in
